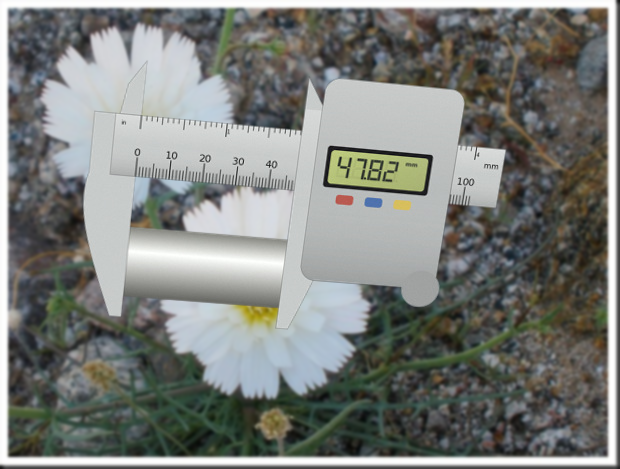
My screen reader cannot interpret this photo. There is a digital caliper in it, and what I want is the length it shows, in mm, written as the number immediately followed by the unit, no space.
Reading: 47.82mm
